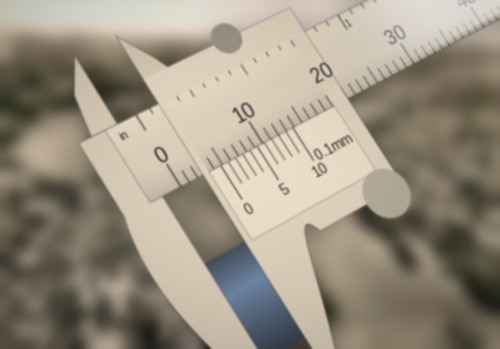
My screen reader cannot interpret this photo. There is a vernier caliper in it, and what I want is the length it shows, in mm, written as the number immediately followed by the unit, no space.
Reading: 4.8mm
